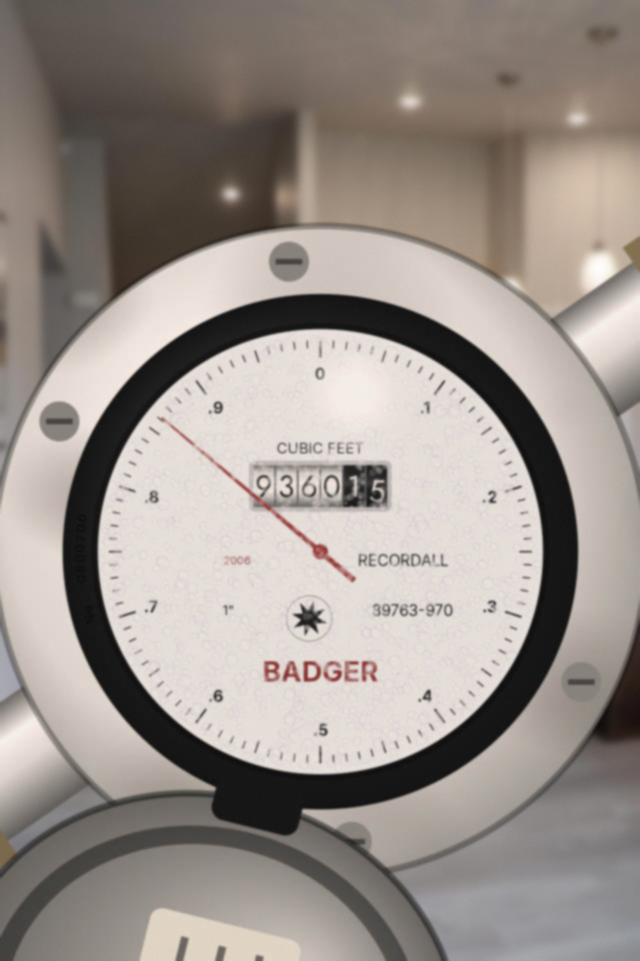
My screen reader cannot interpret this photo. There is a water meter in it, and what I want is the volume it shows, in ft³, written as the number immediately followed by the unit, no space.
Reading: 936014.86ft³
